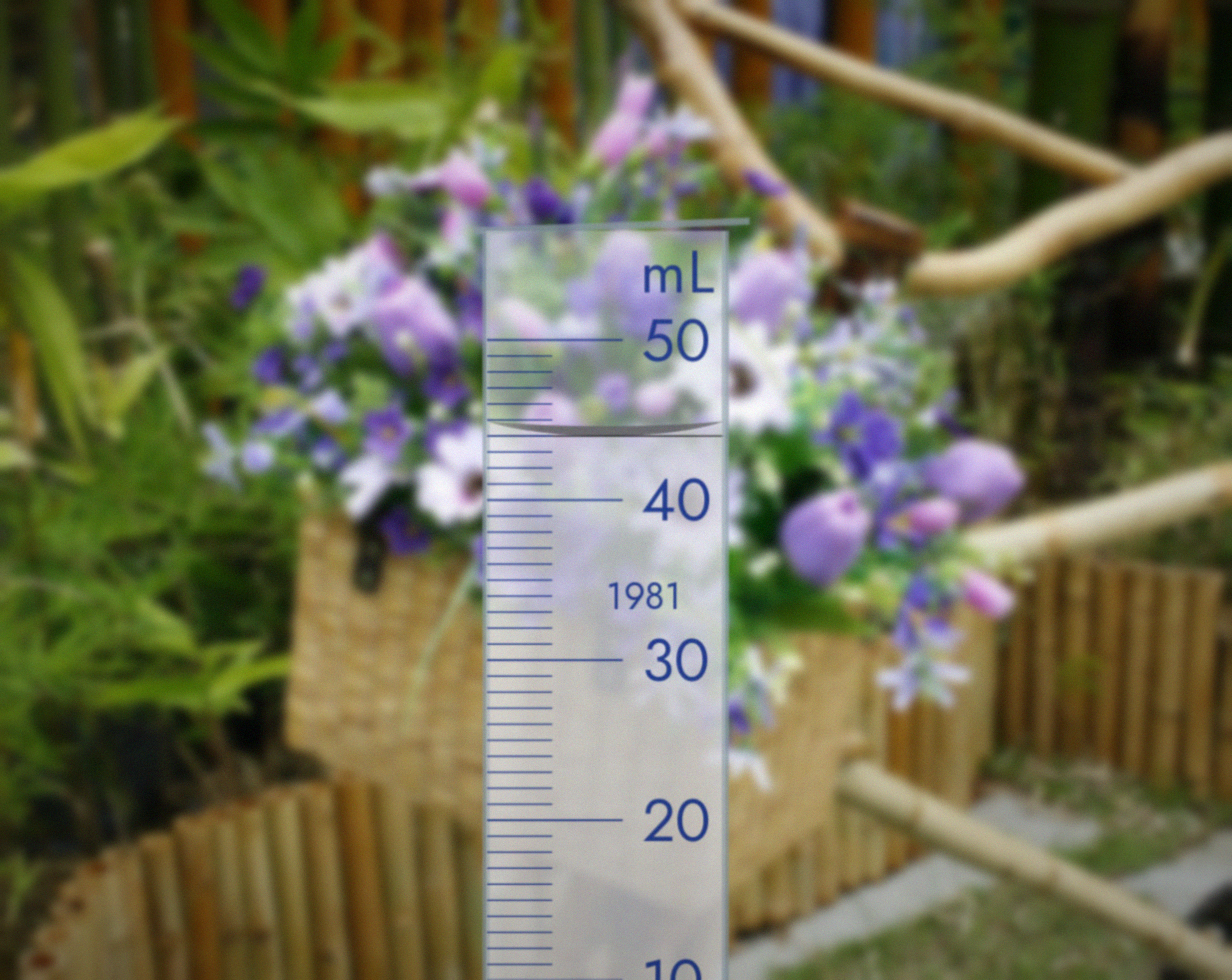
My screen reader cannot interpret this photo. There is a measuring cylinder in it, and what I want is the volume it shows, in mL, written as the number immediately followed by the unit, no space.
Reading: 44mL
